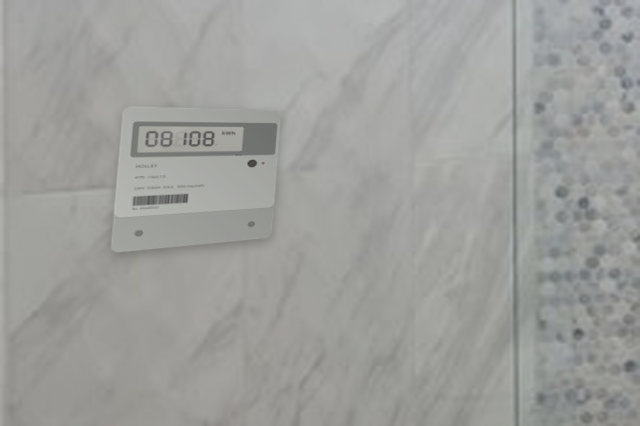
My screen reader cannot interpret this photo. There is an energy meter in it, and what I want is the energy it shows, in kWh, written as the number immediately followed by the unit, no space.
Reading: 8108kWh
